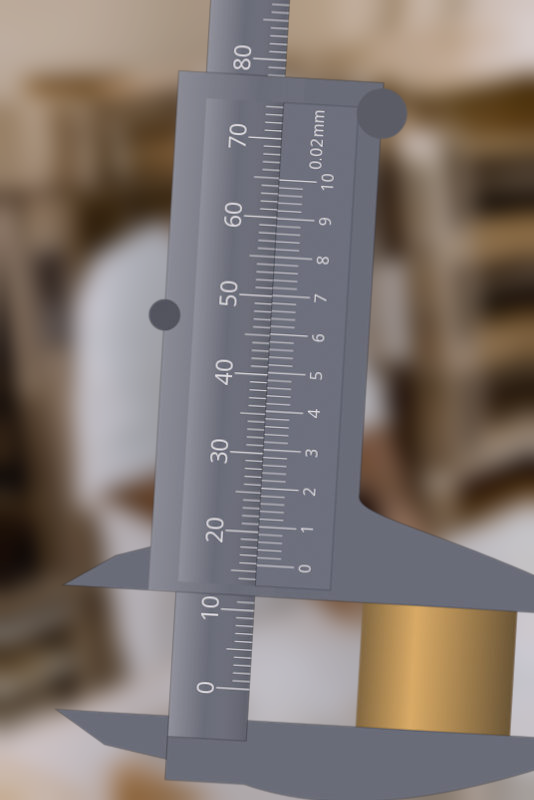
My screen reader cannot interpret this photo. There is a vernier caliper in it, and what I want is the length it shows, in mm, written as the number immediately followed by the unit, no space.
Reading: 15.8mm
